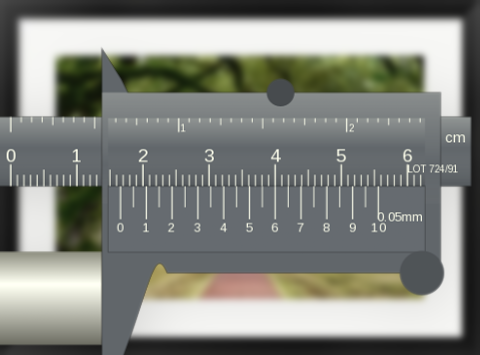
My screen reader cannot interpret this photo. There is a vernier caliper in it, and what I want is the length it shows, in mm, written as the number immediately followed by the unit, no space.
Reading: 16.6mm
